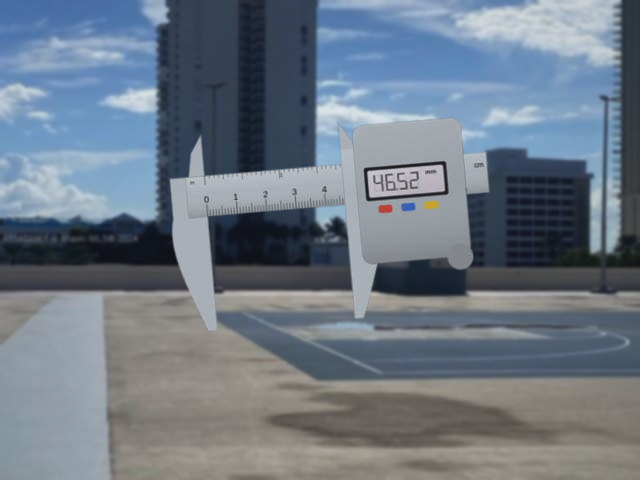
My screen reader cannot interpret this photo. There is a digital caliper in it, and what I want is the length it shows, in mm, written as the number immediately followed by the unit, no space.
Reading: 46.52mm
